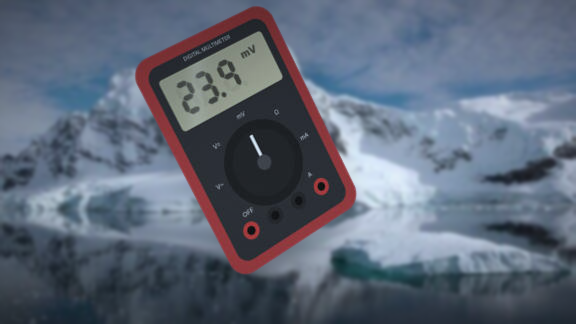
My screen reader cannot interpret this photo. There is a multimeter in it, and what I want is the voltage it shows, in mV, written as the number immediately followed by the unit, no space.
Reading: 23.9mV
